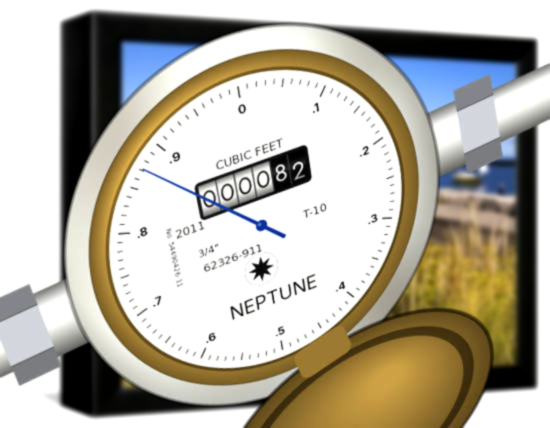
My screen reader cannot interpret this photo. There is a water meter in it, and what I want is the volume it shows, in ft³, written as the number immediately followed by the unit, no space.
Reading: 81.87ft³
